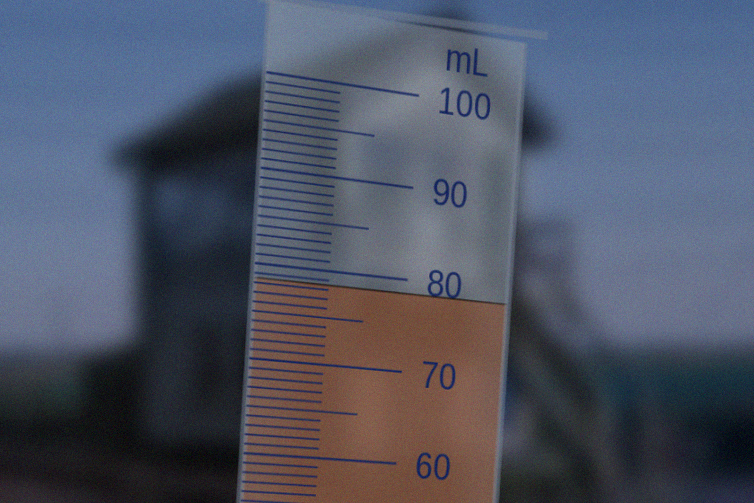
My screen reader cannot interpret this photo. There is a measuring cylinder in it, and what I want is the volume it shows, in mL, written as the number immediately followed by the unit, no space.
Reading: 78.5mL
